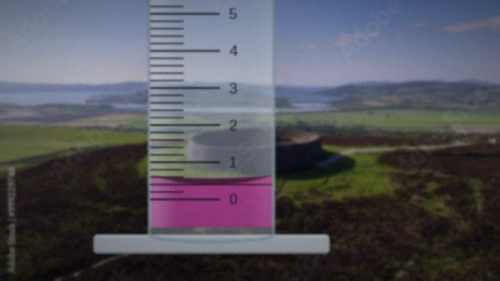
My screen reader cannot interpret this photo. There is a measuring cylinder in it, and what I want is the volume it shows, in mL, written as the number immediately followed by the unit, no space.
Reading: 0.4mL
